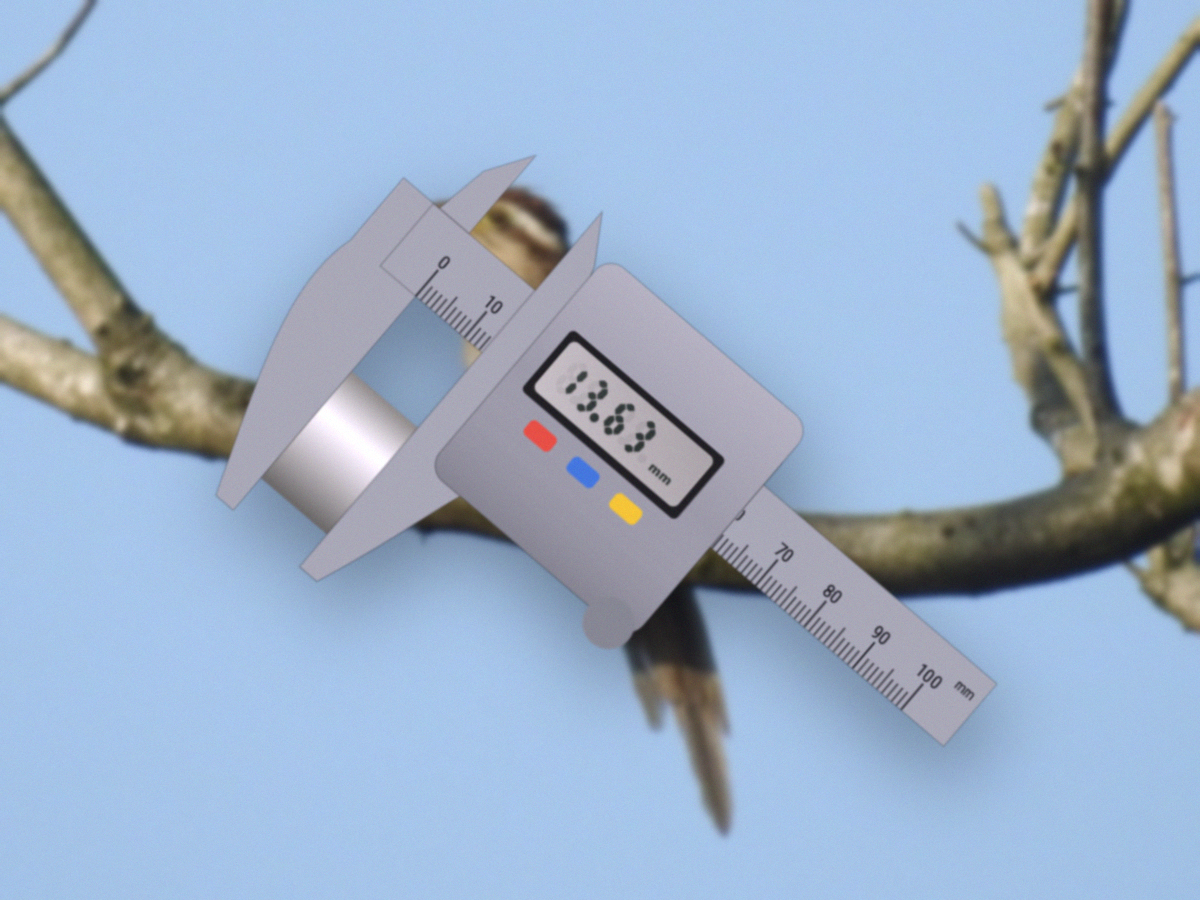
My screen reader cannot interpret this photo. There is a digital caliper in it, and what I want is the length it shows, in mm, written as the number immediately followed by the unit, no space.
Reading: 13.63mm
